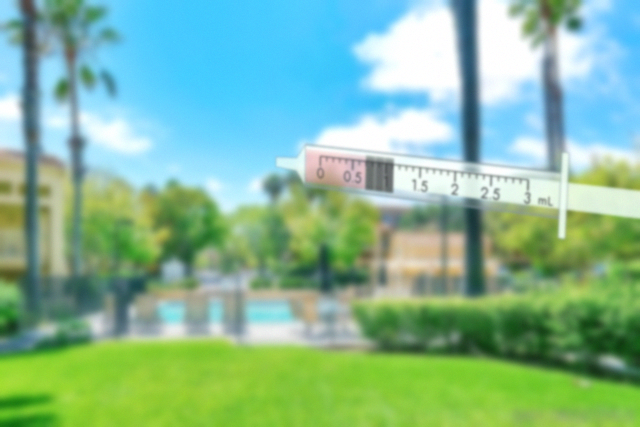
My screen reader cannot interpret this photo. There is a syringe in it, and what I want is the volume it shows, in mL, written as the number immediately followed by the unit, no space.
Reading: 0.7mL
